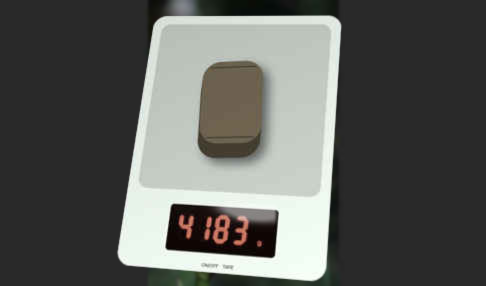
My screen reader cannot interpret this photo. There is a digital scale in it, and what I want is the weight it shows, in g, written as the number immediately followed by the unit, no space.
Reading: 4183g
